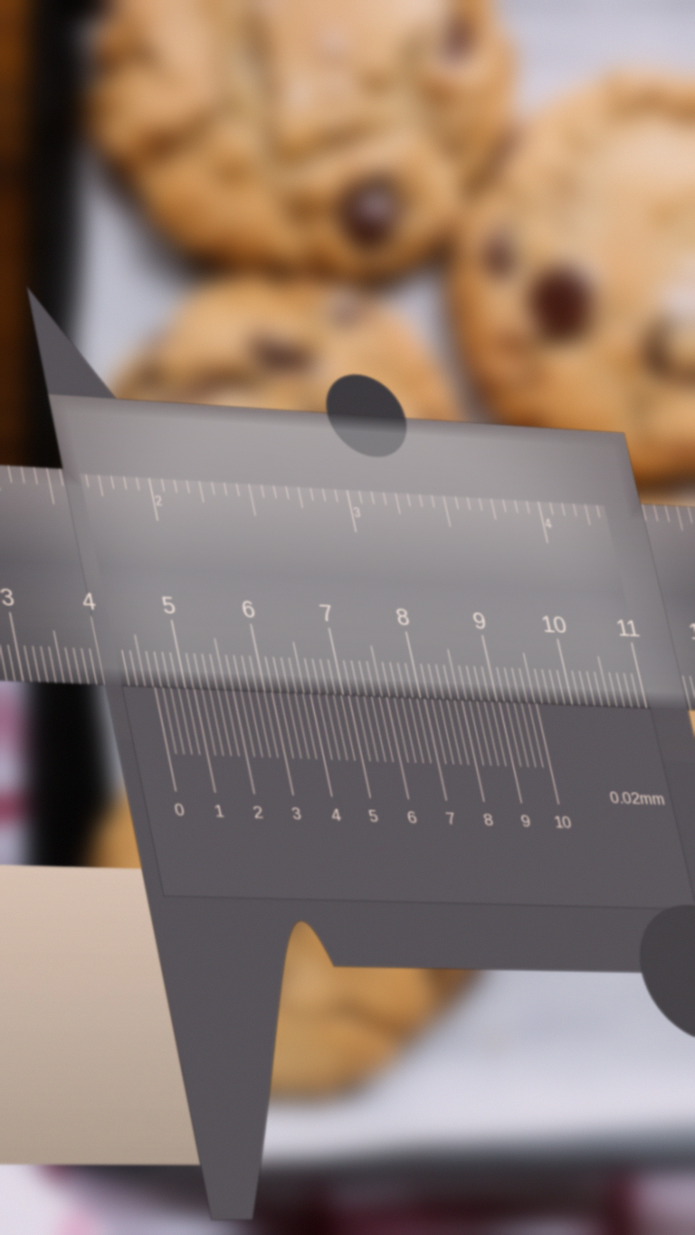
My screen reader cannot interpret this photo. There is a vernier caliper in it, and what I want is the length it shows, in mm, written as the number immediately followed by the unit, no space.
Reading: 46.2mm
